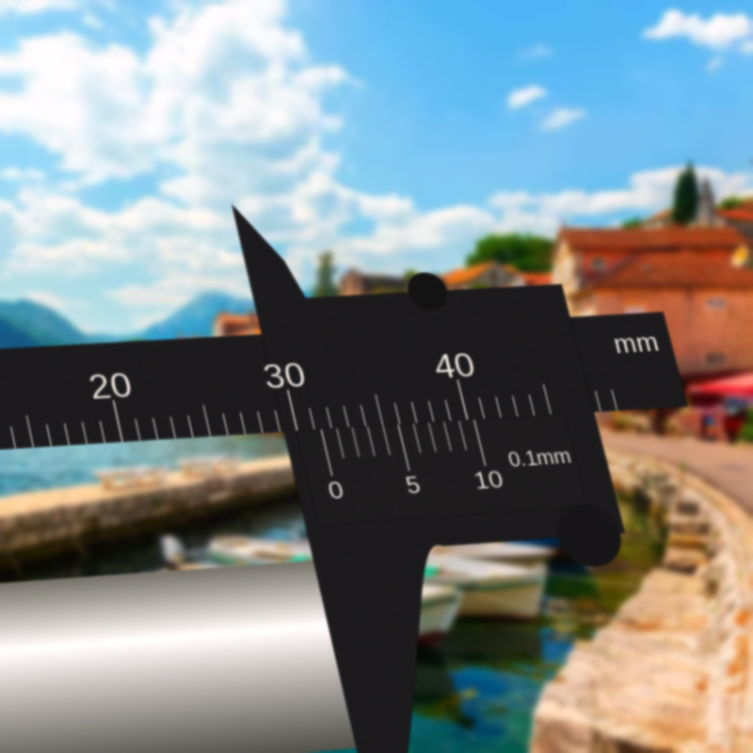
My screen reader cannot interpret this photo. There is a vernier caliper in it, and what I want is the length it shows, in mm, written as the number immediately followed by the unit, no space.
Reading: 31.4mm
